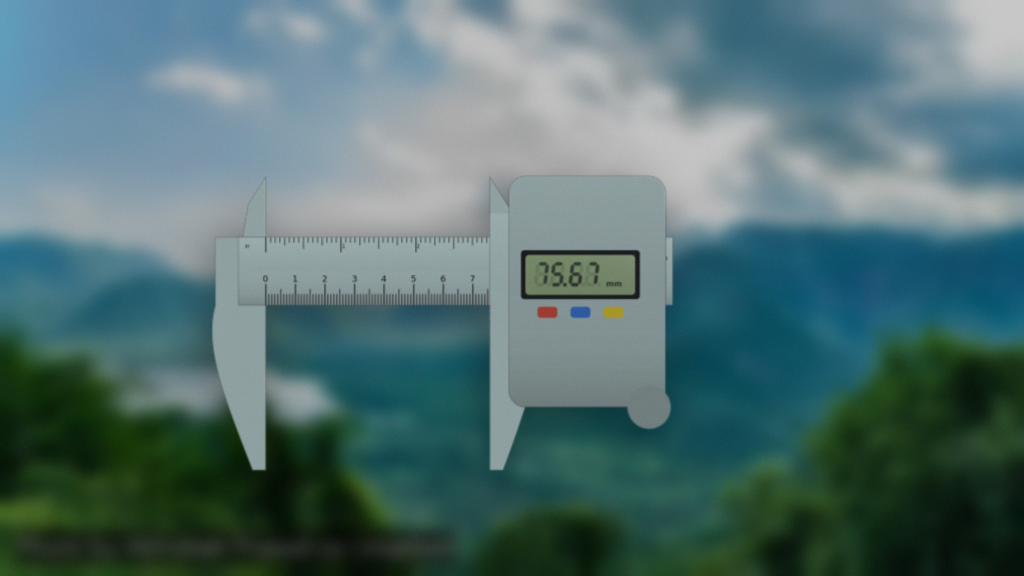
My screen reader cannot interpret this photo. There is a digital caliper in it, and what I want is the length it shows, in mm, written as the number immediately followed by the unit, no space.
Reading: 75.67mm
